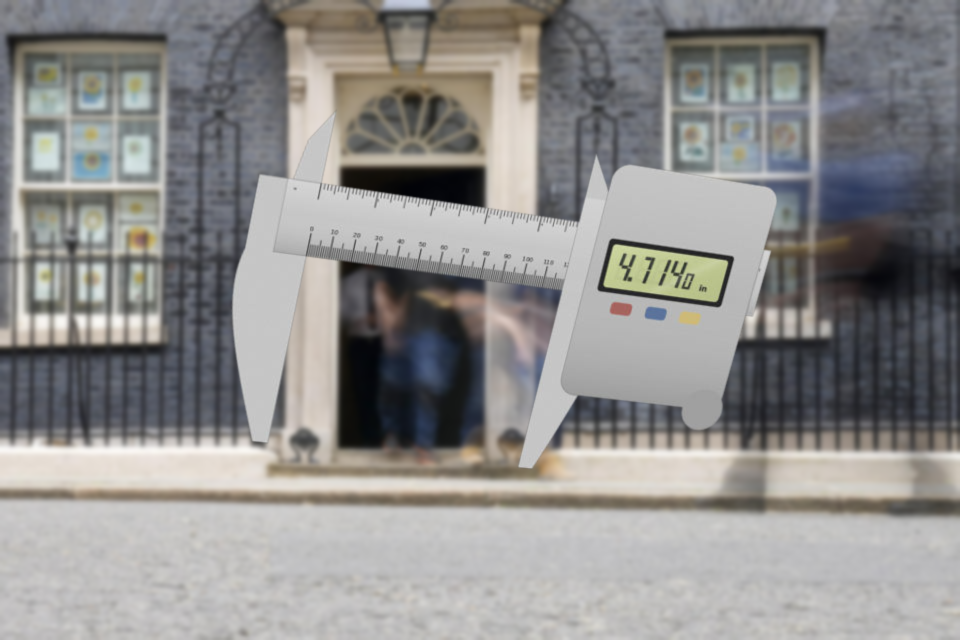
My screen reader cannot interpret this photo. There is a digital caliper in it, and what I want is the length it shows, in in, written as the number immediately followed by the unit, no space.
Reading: 4.7140in
